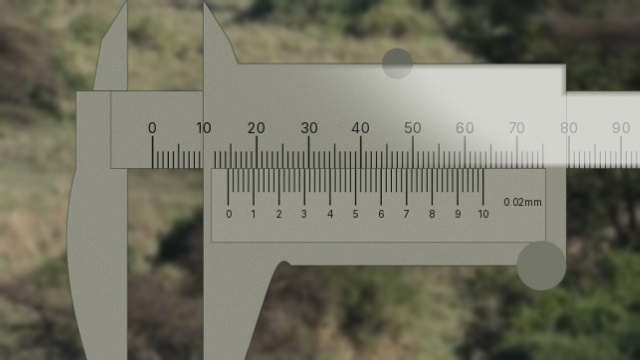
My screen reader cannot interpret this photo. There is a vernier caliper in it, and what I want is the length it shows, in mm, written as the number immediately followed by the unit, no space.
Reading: 14.5mm
